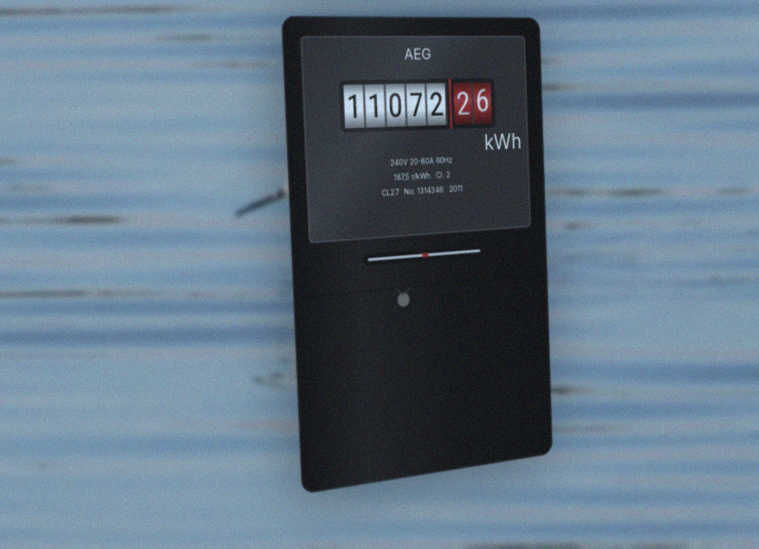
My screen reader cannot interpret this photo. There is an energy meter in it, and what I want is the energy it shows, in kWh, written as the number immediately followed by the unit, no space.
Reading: 11072.26kWh
